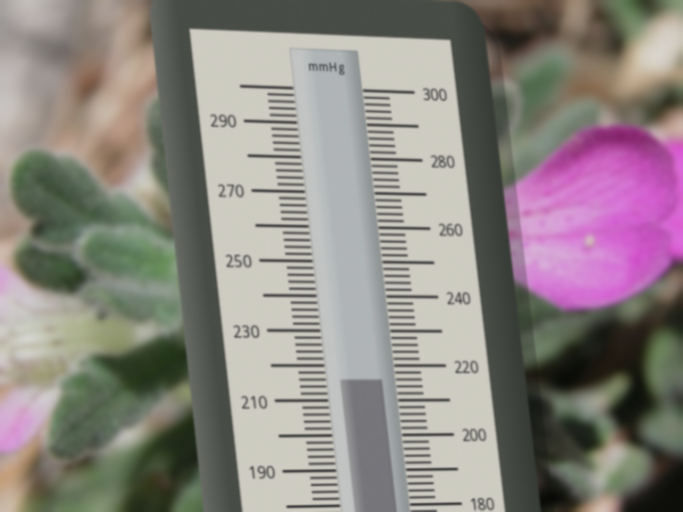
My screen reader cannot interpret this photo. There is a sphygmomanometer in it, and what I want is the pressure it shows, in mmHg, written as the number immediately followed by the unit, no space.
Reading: 216mmHg
